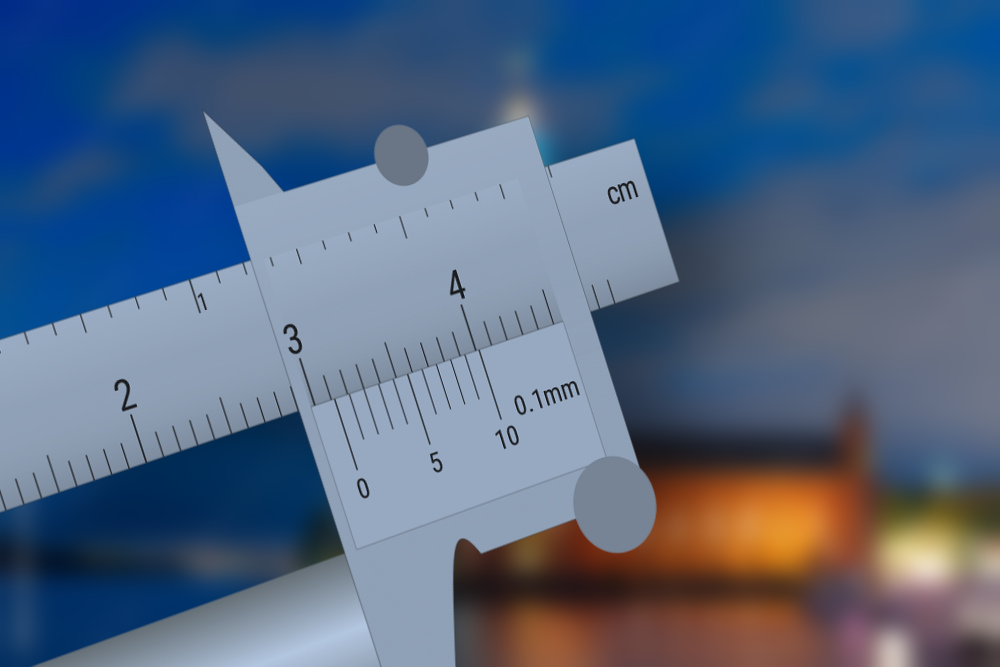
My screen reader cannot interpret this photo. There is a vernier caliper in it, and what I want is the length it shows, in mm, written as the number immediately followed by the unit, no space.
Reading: 31.2mm
